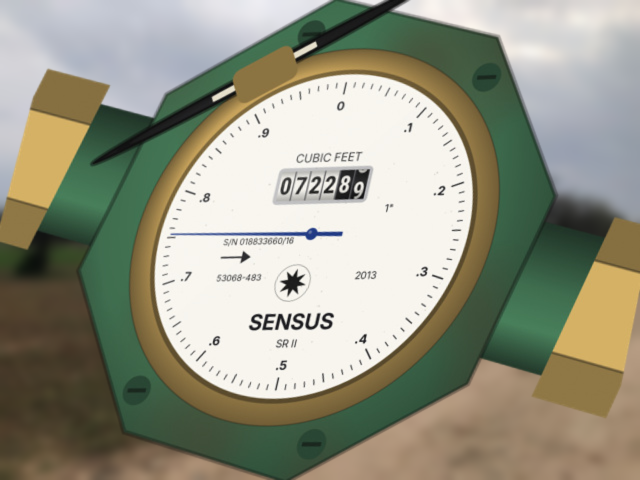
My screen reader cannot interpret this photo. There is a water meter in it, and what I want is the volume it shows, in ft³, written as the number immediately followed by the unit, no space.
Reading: 72288.75ft³
